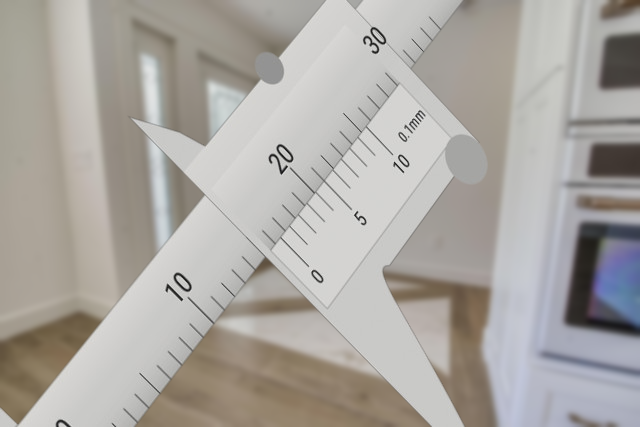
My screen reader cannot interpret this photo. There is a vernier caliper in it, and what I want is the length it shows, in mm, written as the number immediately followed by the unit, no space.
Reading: 16.5mm
